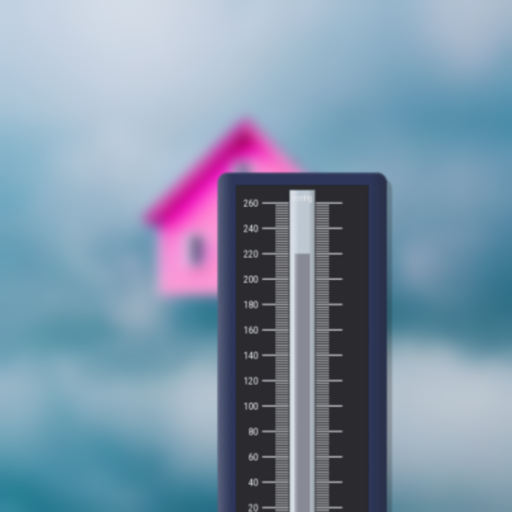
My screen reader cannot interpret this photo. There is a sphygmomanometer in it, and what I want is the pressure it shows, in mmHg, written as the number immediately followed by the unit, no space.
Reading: 220mmHg
